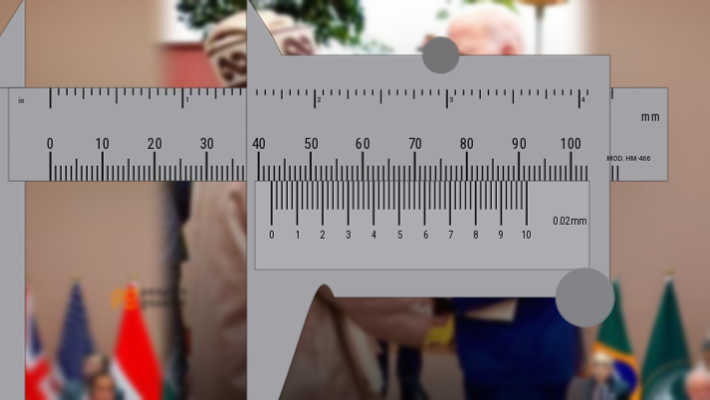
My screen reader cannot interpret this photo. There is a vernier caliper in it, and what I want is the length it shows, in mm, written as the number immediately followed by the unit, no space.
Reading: 42.5mm
